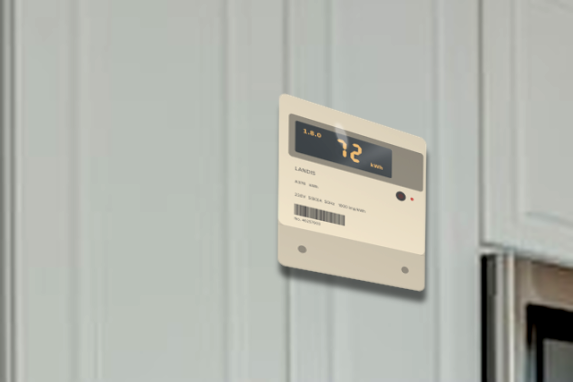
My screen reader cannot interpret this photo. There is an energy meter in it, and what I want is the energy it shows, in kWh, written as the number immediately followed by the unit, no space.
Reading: 72kWh
